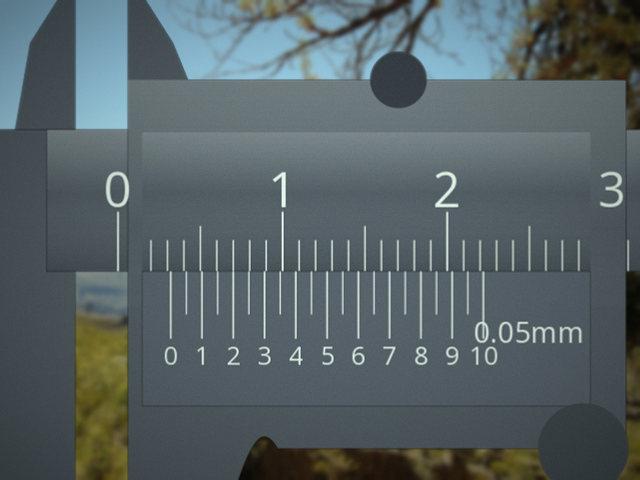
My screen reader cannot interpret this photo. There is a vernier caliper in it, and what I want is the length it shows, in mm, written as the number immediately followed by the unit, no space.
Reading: 3.2mm
